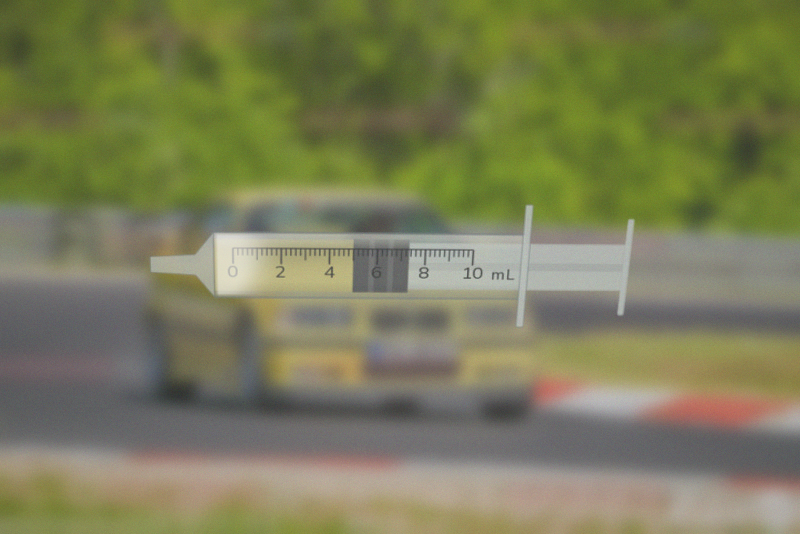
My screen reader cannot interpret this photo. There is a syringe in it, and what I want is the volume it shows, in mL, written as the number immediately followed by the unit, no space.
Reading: 5mL
